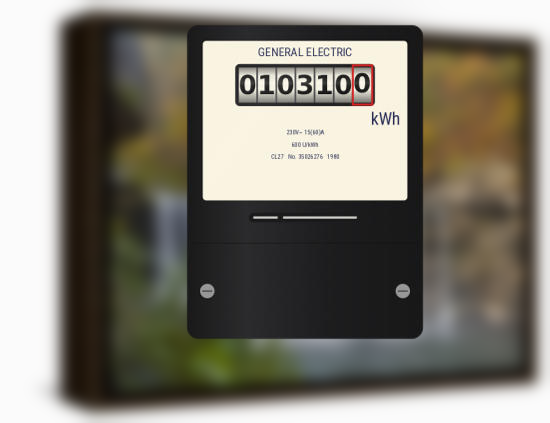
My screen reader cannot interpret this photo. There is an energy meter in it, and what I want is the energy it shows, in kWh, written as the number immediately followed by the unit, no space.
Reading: 10310.0kWh
